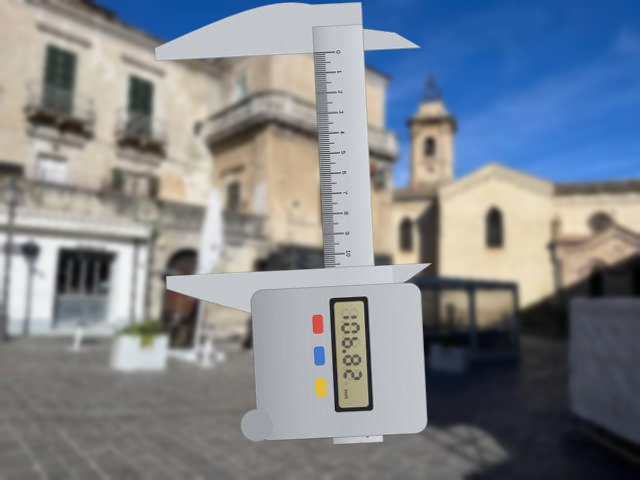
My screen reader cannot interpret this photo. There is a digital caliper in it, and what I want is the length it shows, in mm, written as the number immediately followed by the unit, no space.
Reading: 106.82mm
